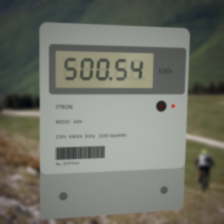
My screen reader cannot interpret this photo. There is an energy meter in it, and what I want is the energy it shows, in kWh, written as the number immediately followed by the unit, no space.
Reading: 500.54kWh
